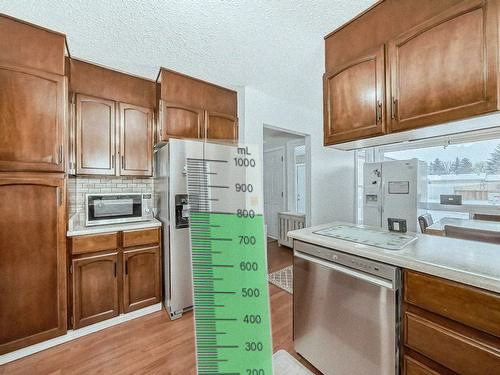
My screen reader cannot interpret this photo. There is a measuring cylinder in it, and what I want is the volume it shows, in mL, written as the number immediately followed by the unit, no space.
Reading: 800mL
